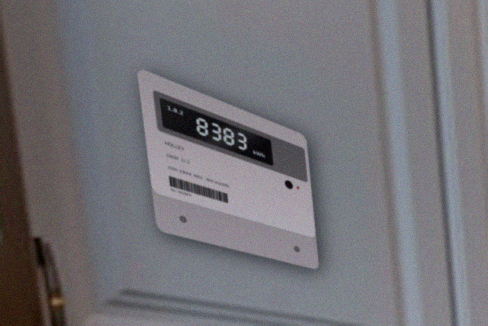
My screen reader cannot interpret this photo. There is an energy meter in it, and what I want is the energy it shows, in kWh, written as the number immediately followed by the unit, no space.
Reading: 8383kWh
